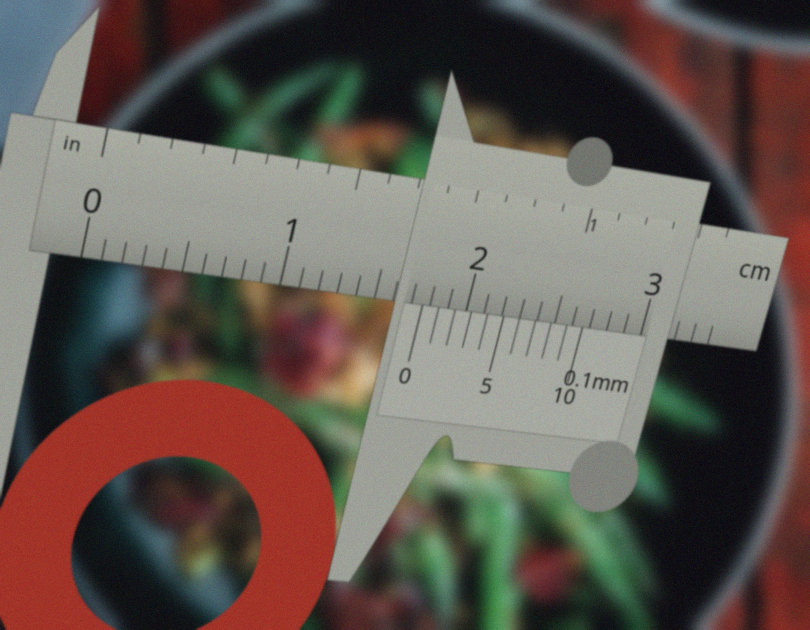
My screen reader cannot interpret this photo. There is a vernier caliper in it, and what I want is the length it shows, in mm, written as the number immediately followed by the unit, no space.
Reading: 17.6mm
